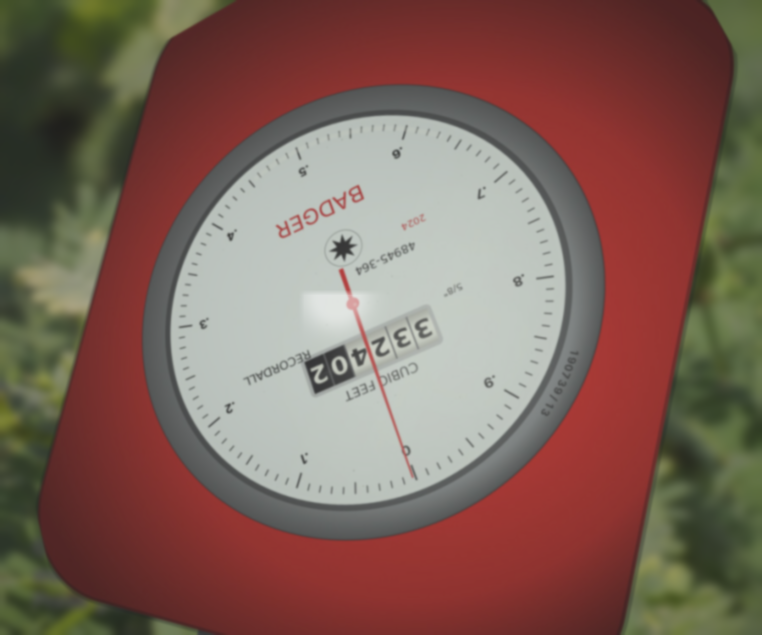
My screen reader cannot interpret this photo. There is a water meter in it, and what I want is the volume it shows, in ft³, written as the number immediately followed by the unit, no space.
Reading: 332402.00ft³
